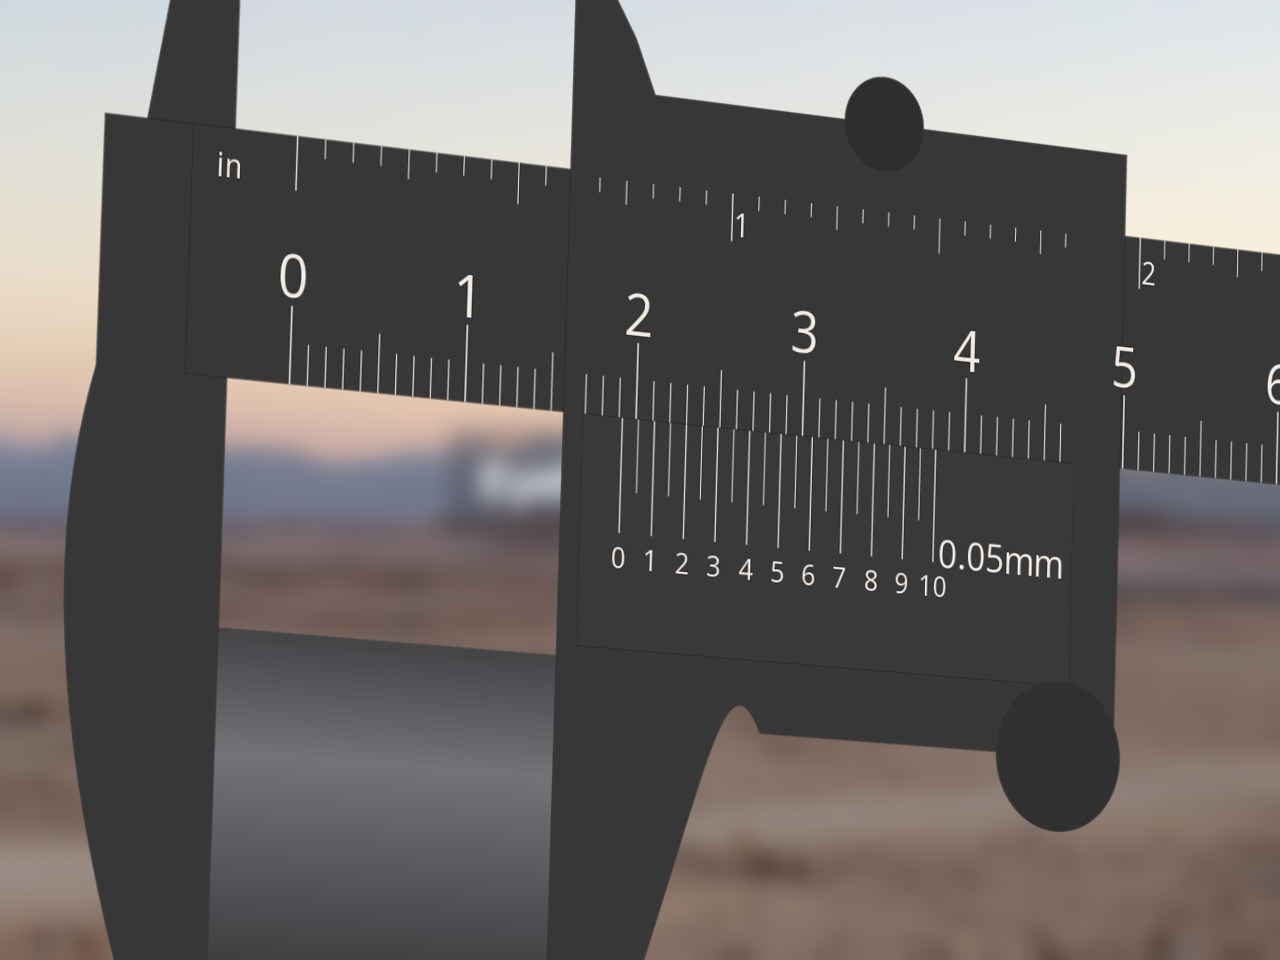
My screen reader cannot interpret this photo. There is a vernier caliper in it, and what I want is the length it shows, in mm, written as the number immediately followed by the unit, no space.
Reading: 19.2mm
